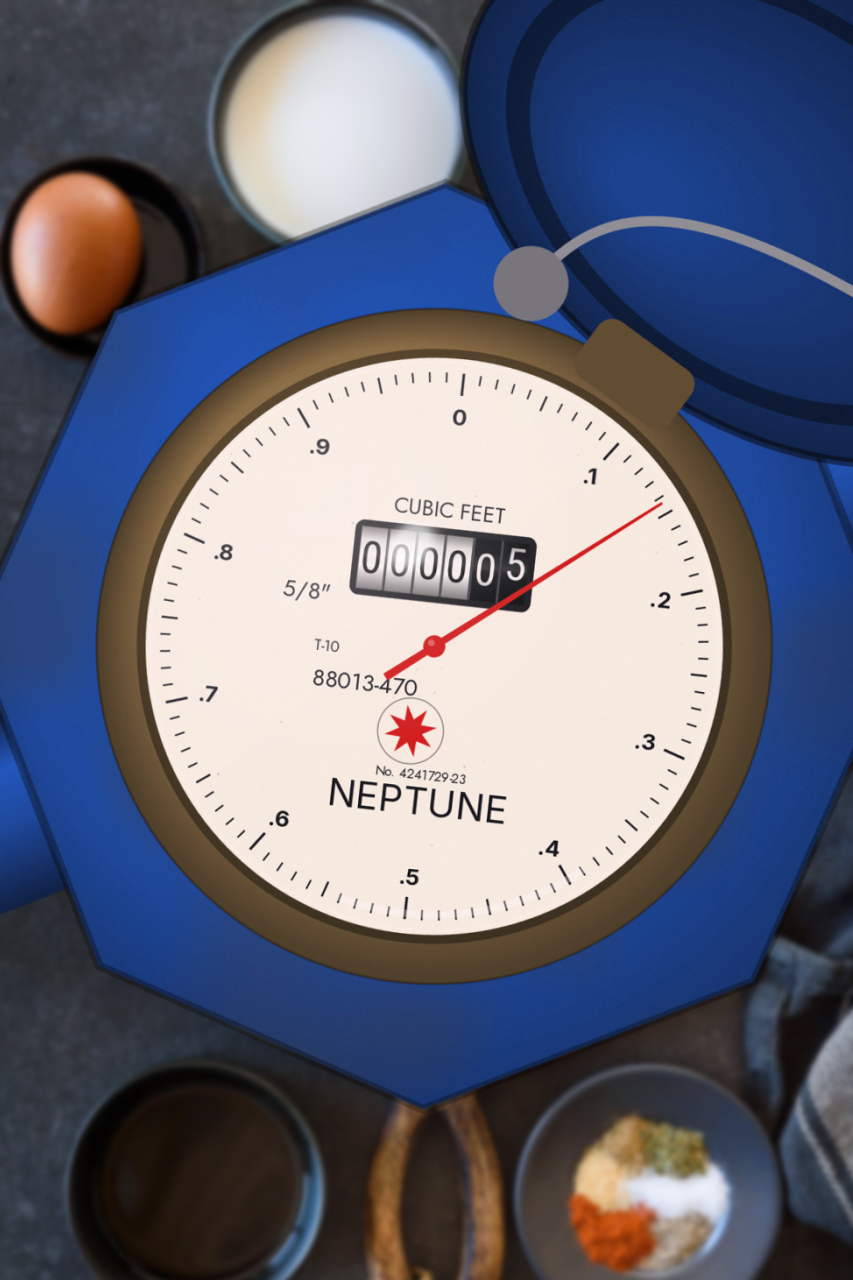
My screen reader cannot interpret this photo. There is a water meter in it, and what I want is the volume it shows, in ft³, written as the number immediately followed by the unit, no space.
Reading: 5.14ft³
